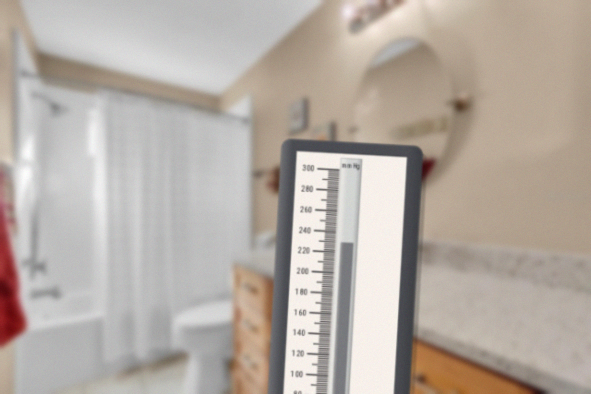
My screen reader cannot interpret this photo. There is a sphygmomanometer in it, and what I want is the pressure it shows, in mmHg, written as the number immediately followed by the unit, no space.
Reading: 230mmHg
